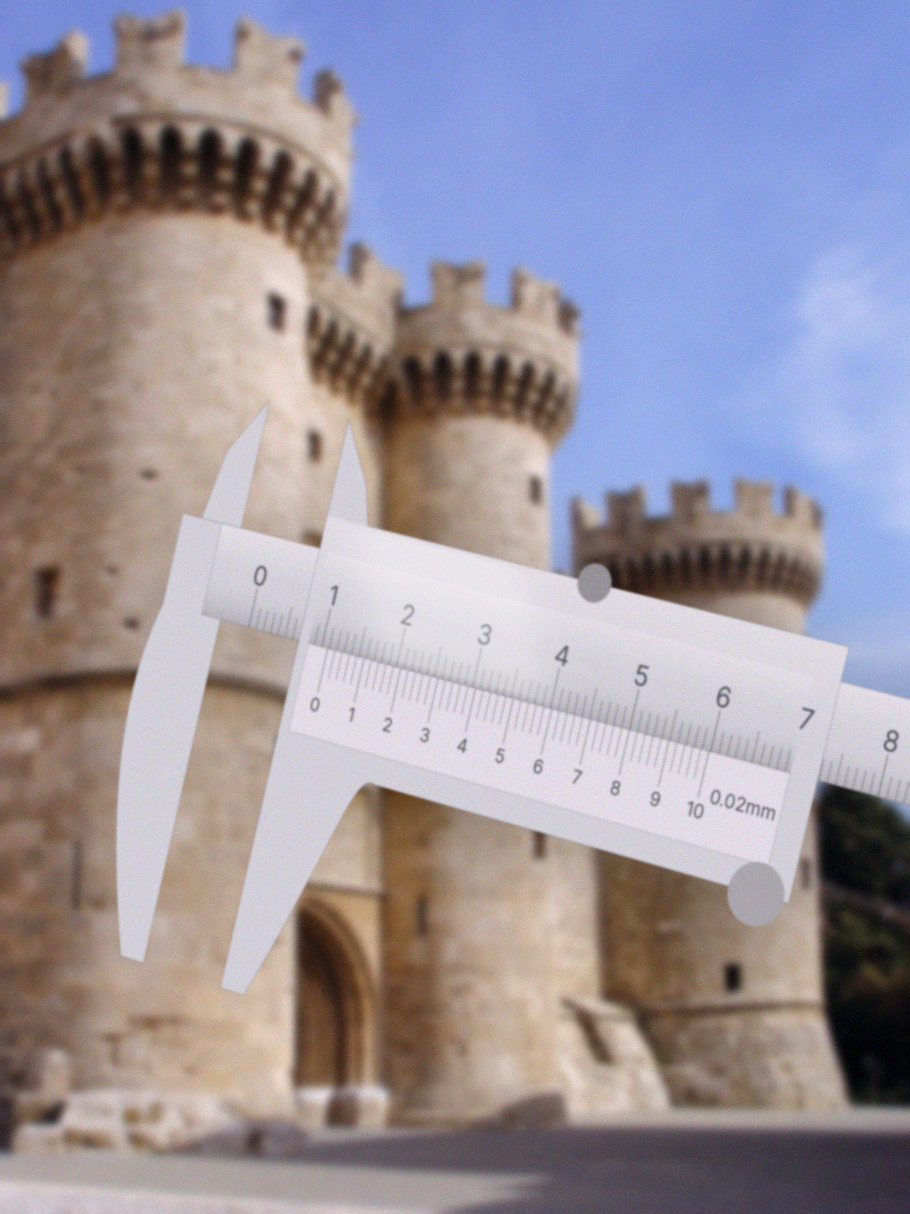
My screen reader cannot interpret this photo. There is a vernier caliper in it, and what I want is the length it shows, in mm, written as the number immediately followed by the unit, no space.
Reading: 10.8mm
